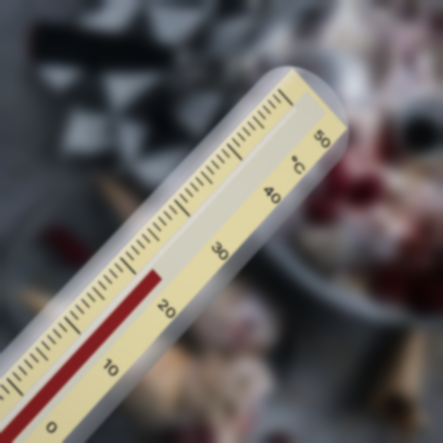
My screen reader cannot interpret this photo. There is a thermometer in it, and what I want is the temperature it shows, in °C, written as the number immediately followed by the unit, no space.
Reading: 22°C
